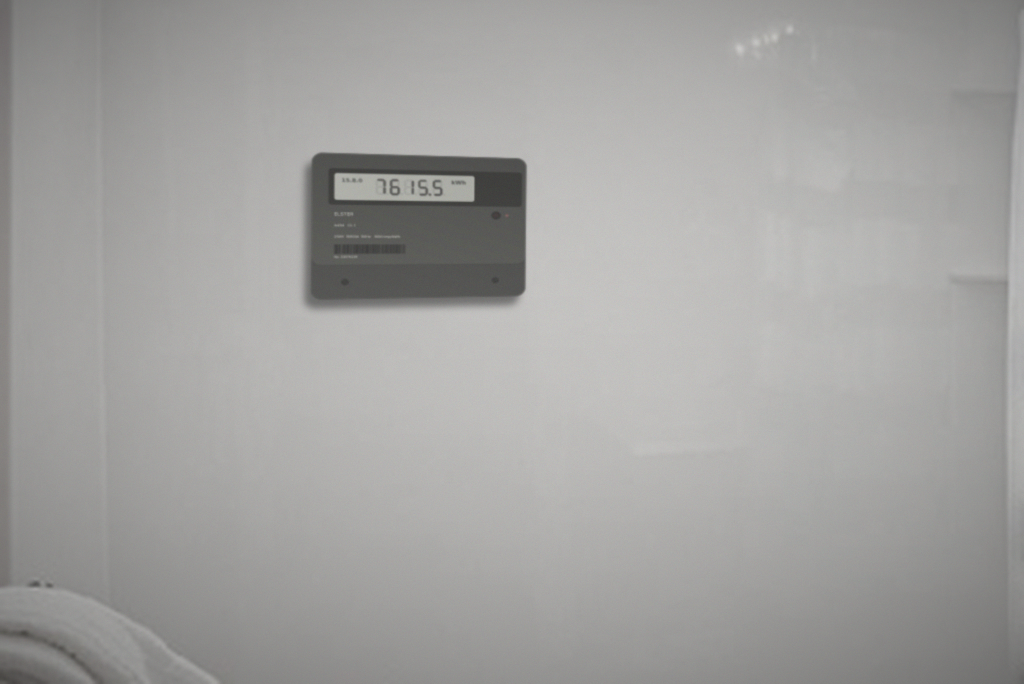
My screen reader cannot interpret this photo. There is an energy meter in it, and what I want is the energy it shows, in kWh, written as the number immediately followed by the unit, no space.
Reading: 7615.5kWh
